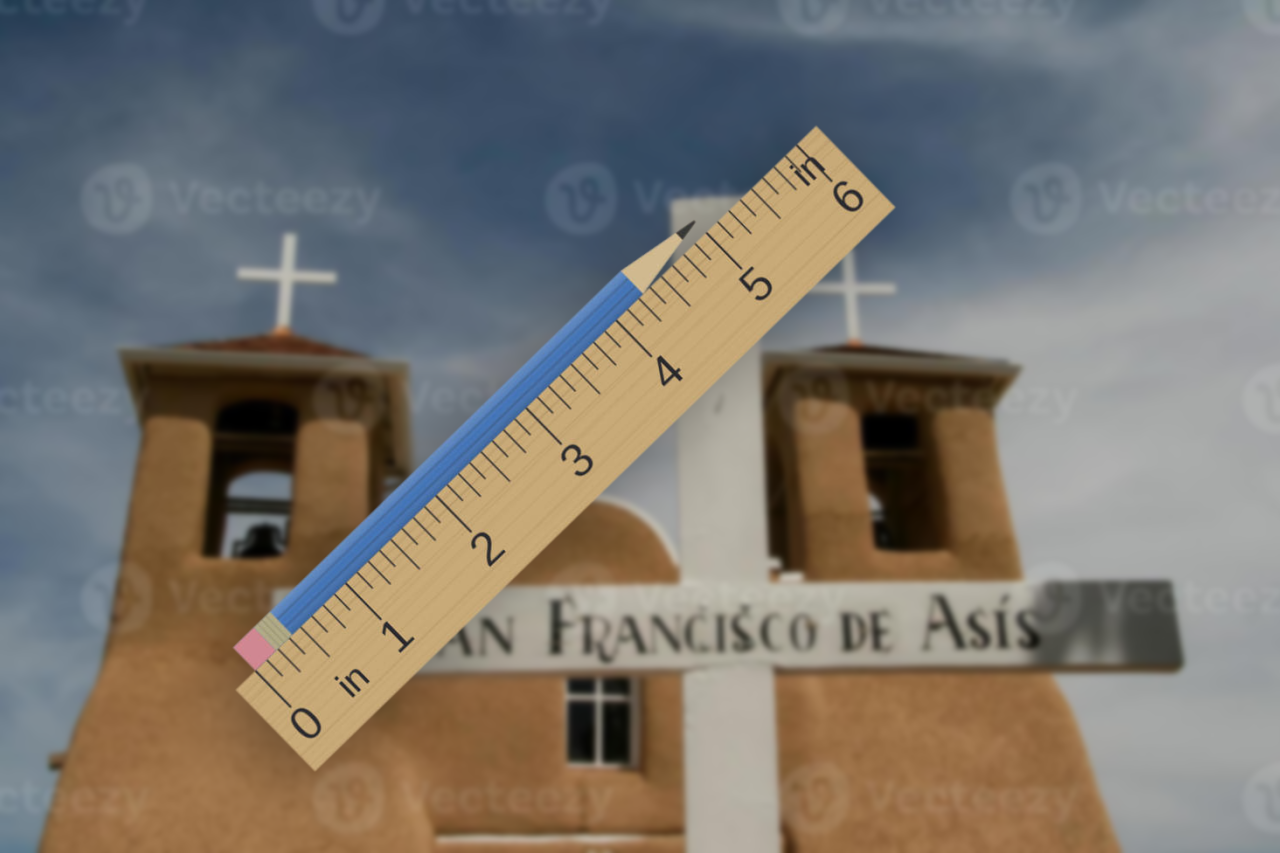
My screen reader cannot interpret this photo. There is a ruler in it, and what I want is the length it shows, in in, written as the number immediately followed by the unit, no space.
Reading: 5in
